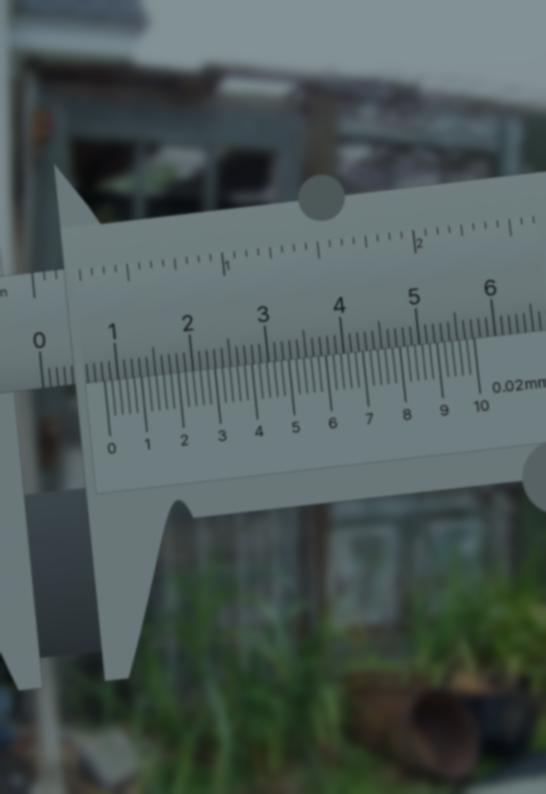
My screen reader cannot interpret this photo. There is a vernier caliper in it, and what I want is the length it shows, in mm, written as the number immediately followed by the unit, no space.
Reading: 8.2mm
